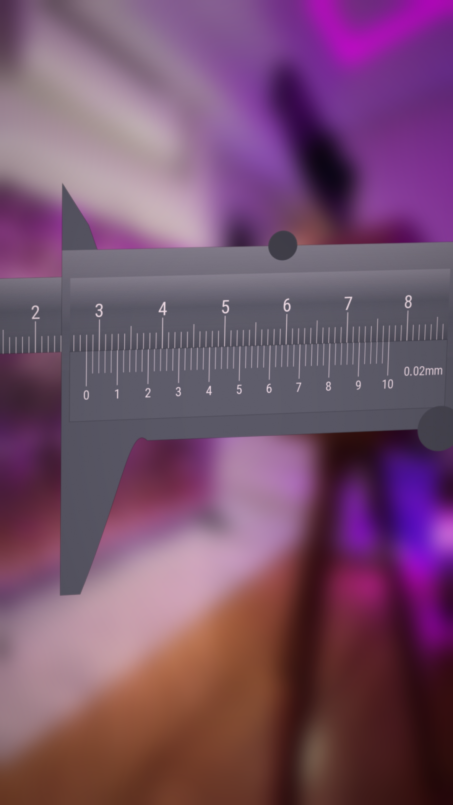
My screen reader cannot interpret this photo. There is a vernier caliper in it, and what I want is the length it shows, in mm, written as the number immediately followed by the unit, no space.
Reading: 28.0mm
